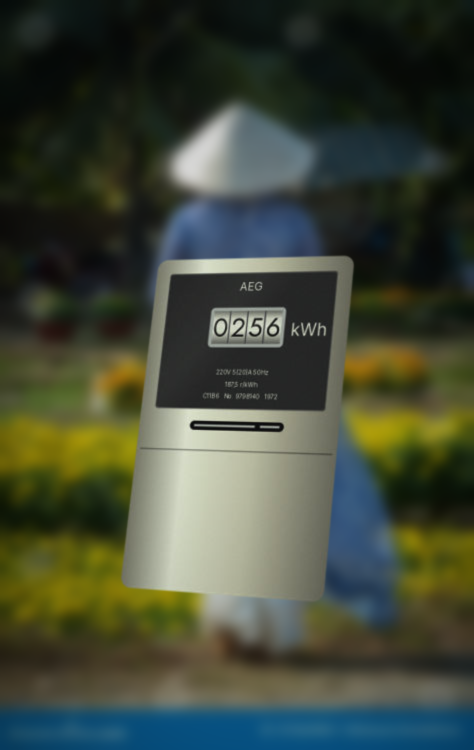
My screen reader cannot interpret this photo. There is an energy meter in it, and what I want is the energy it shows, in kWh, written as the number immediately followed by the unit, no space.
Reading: 256kWh
